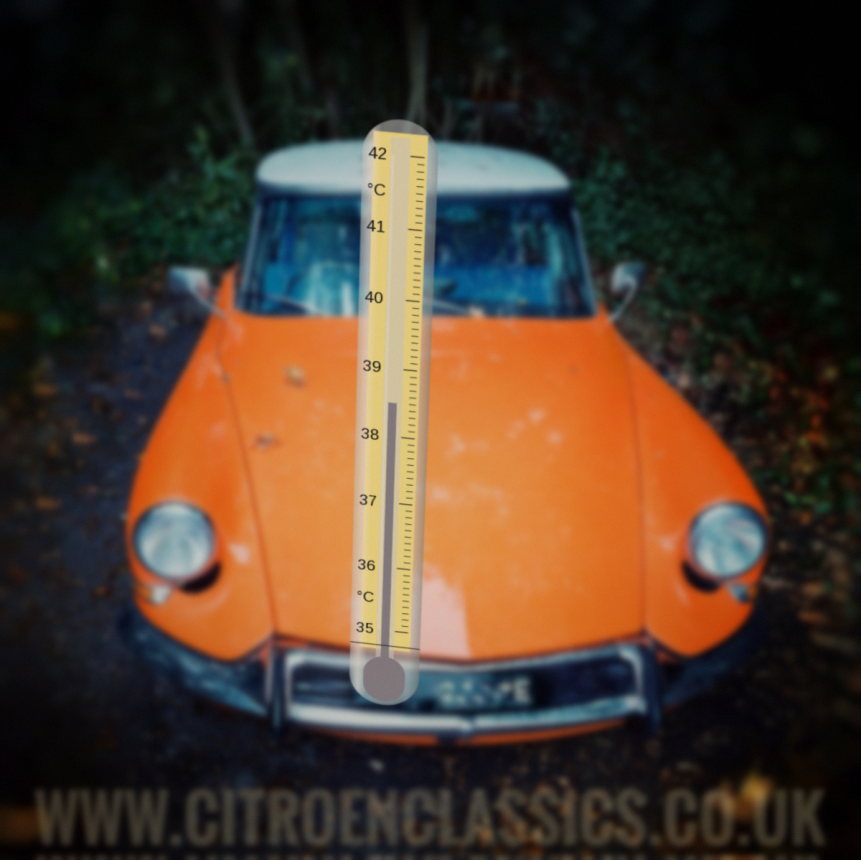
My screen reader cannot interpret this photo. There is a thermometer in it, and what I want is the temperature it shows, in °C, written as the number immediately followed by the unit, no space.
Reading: 38.5°C
